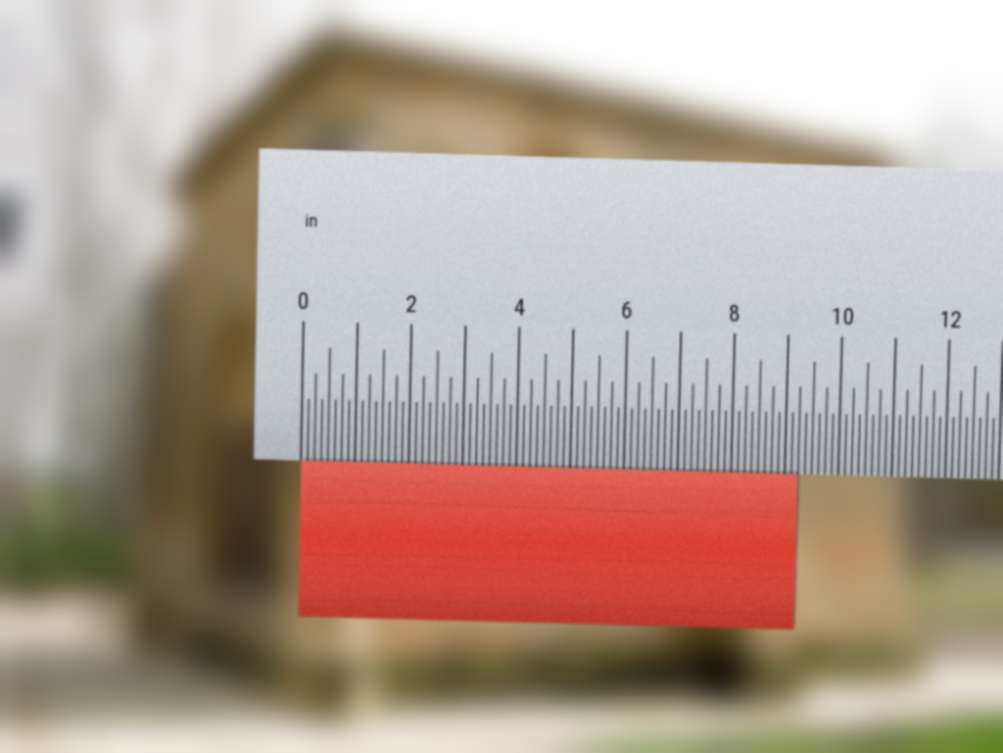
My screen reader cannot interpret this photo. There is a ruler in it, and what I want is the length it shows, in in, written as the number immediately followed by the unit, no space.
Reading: 9.25in
